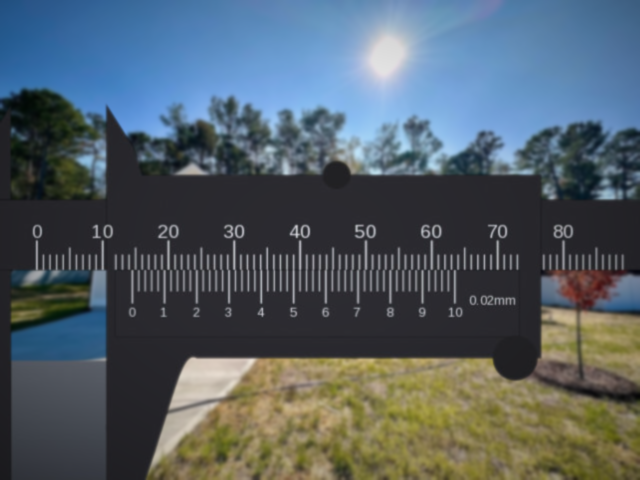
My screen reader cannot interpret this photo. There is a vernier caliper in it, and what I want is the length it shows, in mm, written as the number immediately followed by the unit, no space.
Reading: 14.5mm
